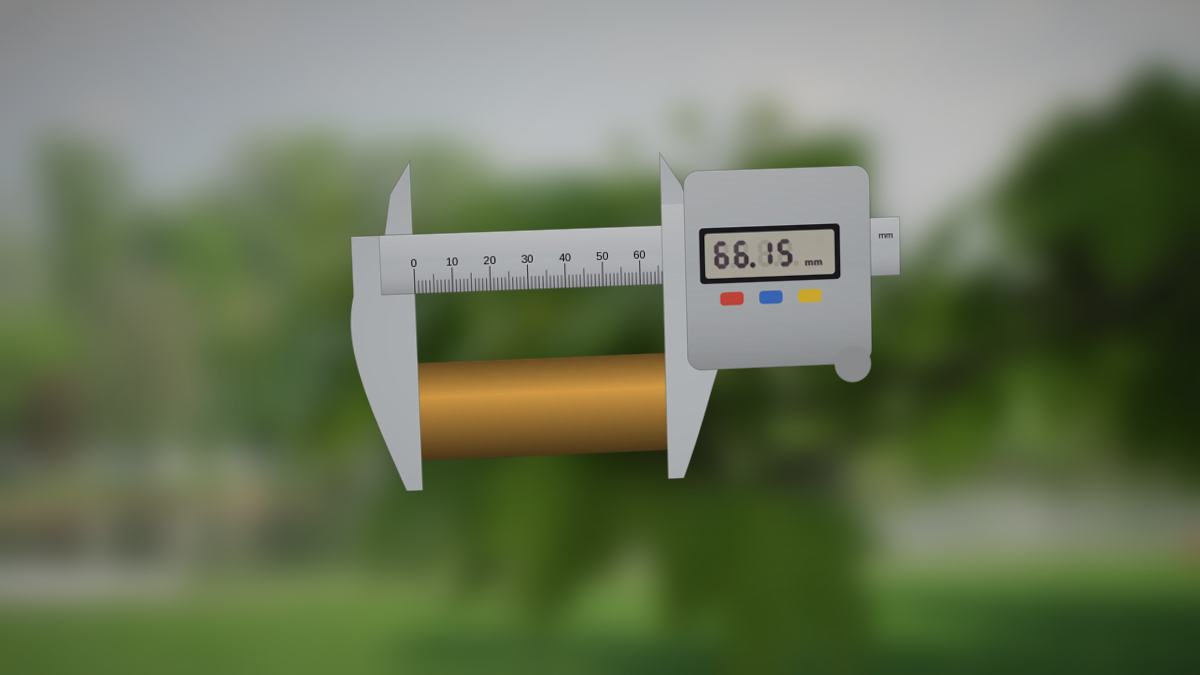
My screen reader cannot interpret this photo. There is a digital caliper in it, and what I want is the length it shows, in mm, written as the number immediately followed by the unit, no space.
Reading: 66.15mm
